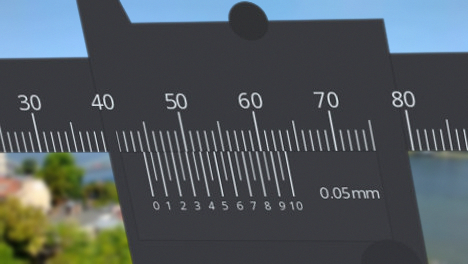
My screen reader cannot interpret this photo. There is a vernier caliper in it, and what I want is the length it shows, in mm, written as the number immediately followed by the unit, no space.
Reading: 44.2mm
